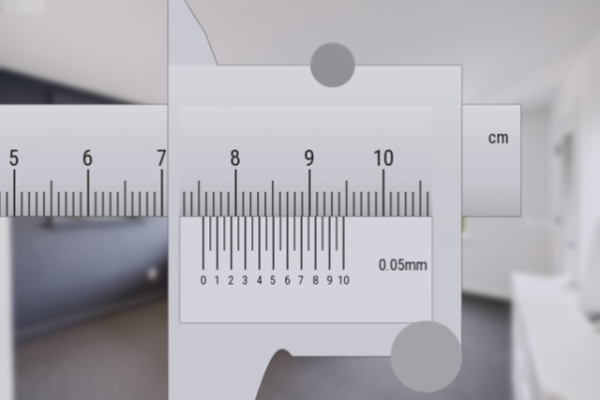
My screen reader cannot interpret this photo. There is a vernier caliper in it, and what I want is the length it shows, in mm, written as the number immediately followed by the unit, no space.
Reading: 75.6mm
